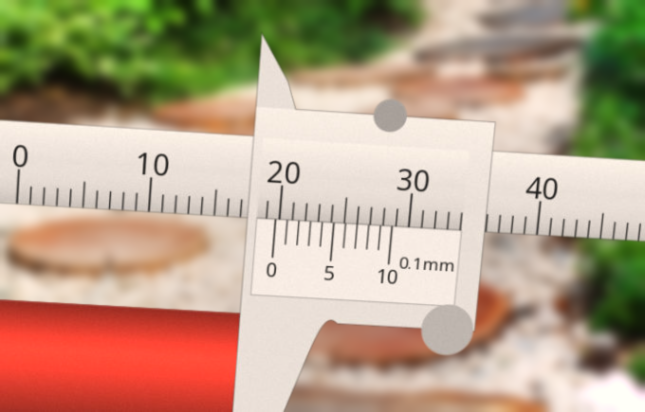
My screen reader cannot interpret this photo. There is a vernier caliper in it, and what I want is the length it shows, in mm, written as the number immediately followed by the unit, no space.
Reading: 19.7mm
